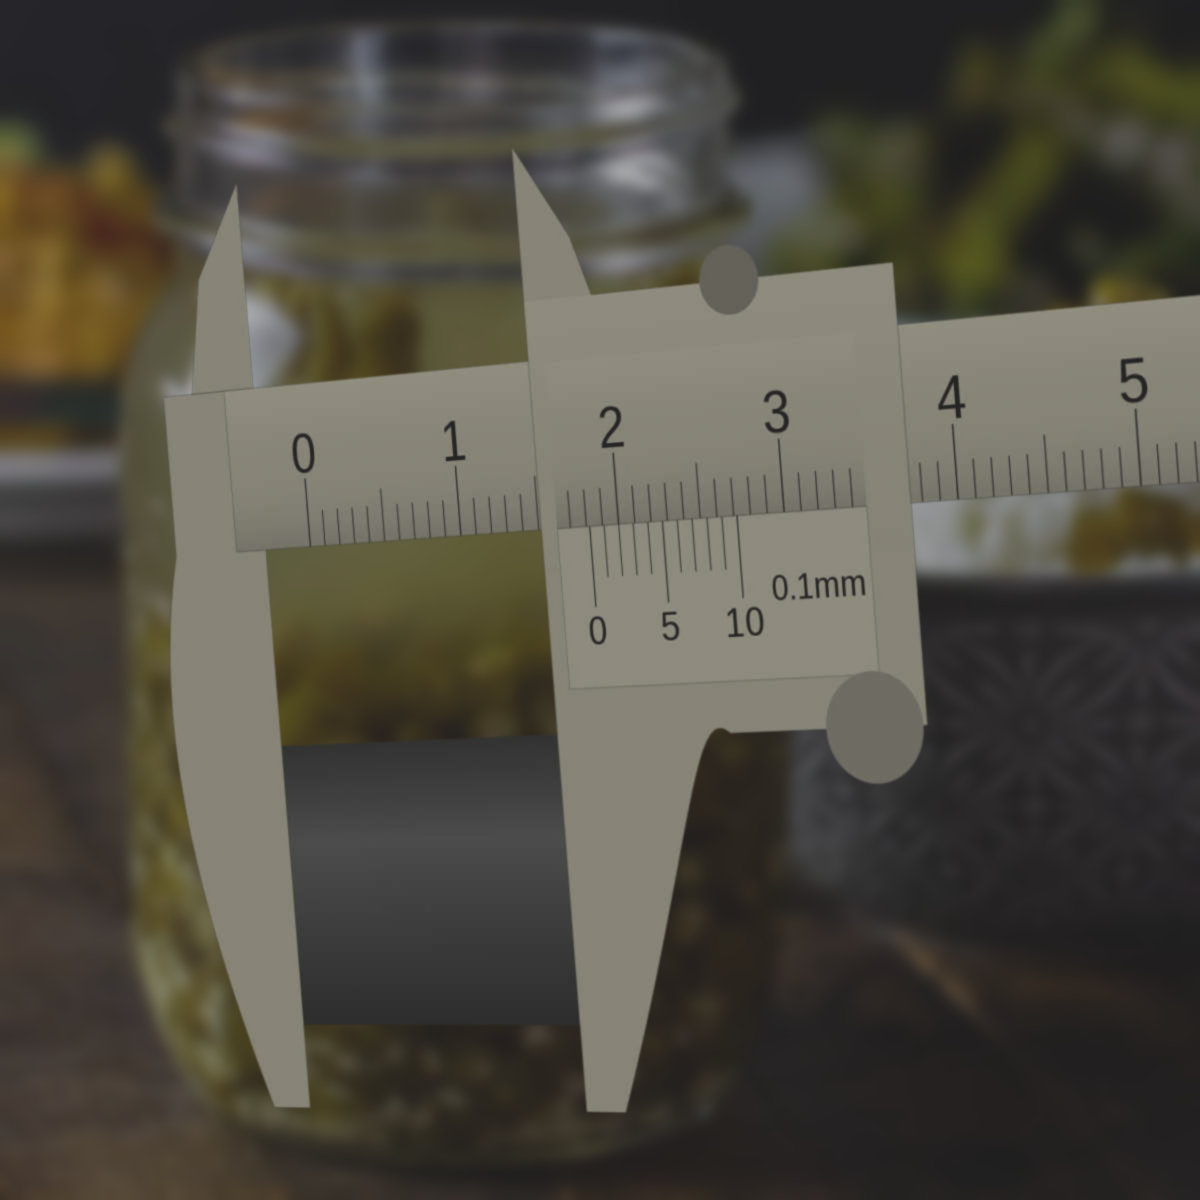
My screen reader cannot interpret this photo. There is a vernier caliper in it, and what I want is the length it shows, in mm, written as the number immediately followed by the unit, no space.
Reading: 18.2mm
